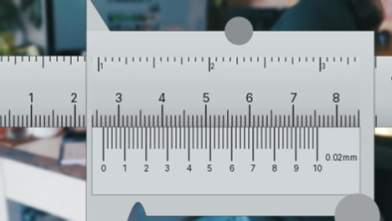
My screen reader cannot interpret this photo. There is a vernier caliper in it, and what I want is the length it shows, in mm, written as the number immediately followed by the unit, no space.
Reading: 26.5mm
